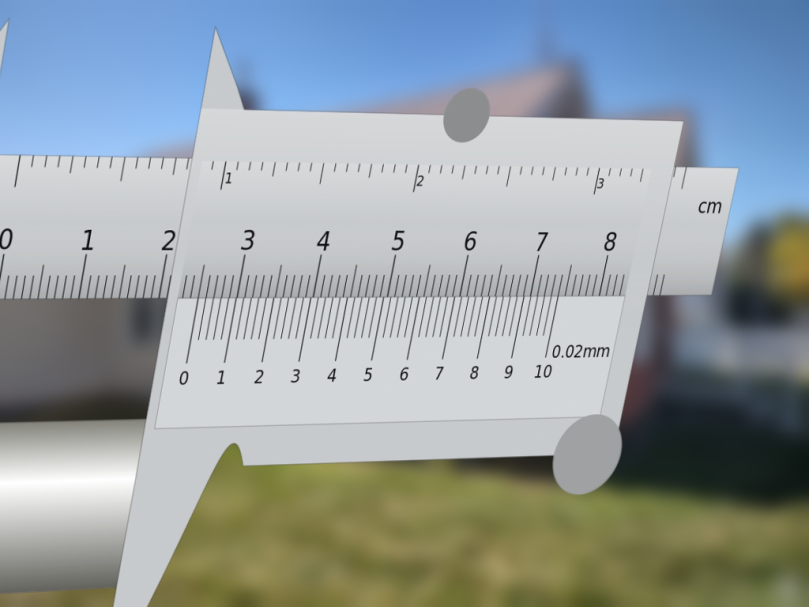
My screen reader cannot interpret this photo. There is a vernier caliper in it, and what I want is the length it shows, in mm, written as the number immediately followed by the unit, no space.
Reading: 25.0mm
